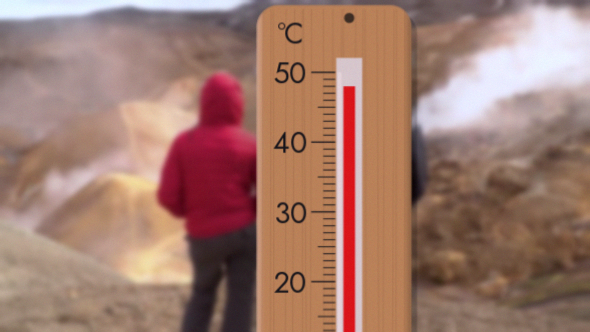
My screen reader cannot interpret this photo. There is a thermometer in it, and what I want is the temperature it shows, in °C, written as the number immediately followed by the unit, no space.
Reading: 48°C
